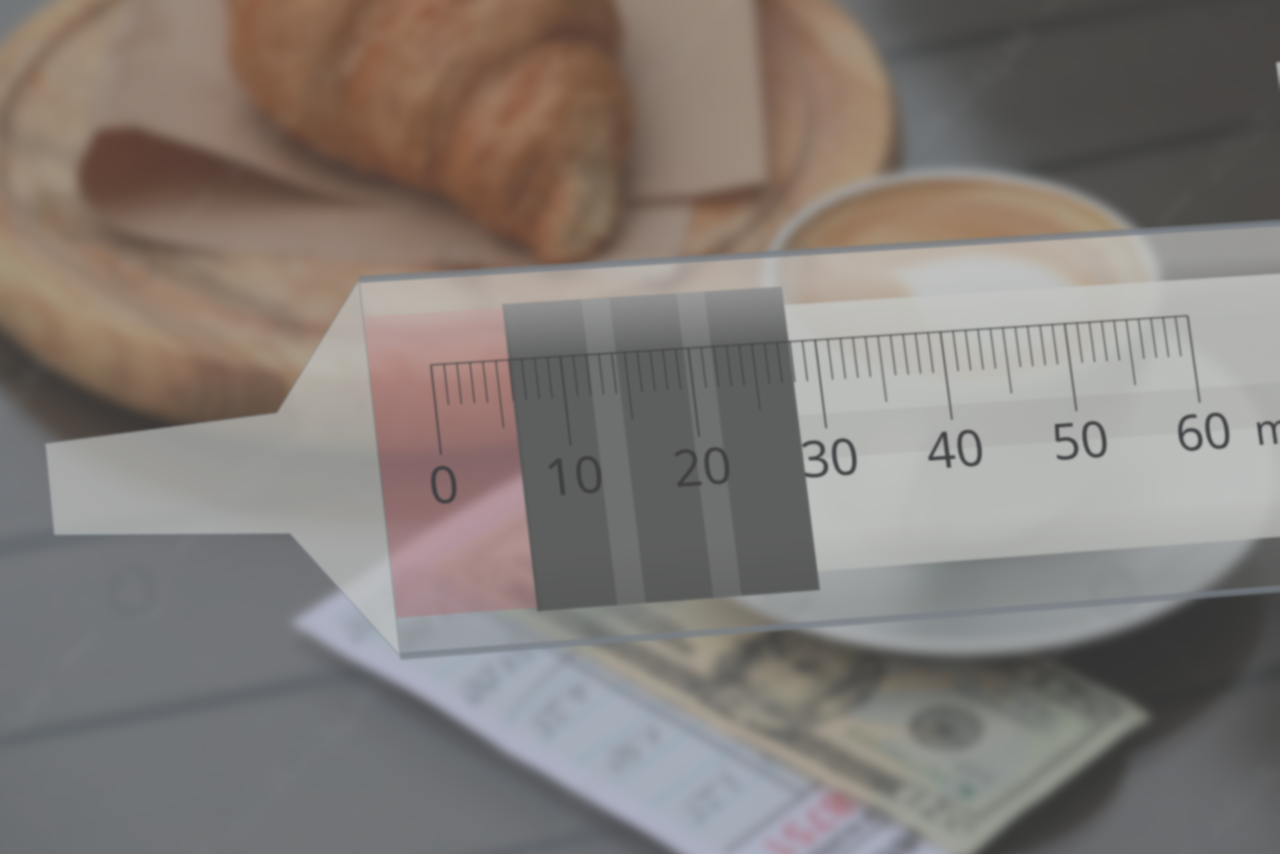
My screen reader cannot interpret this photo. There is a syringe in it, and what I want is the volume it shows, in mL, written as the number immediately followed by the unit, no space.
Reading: 6mL
